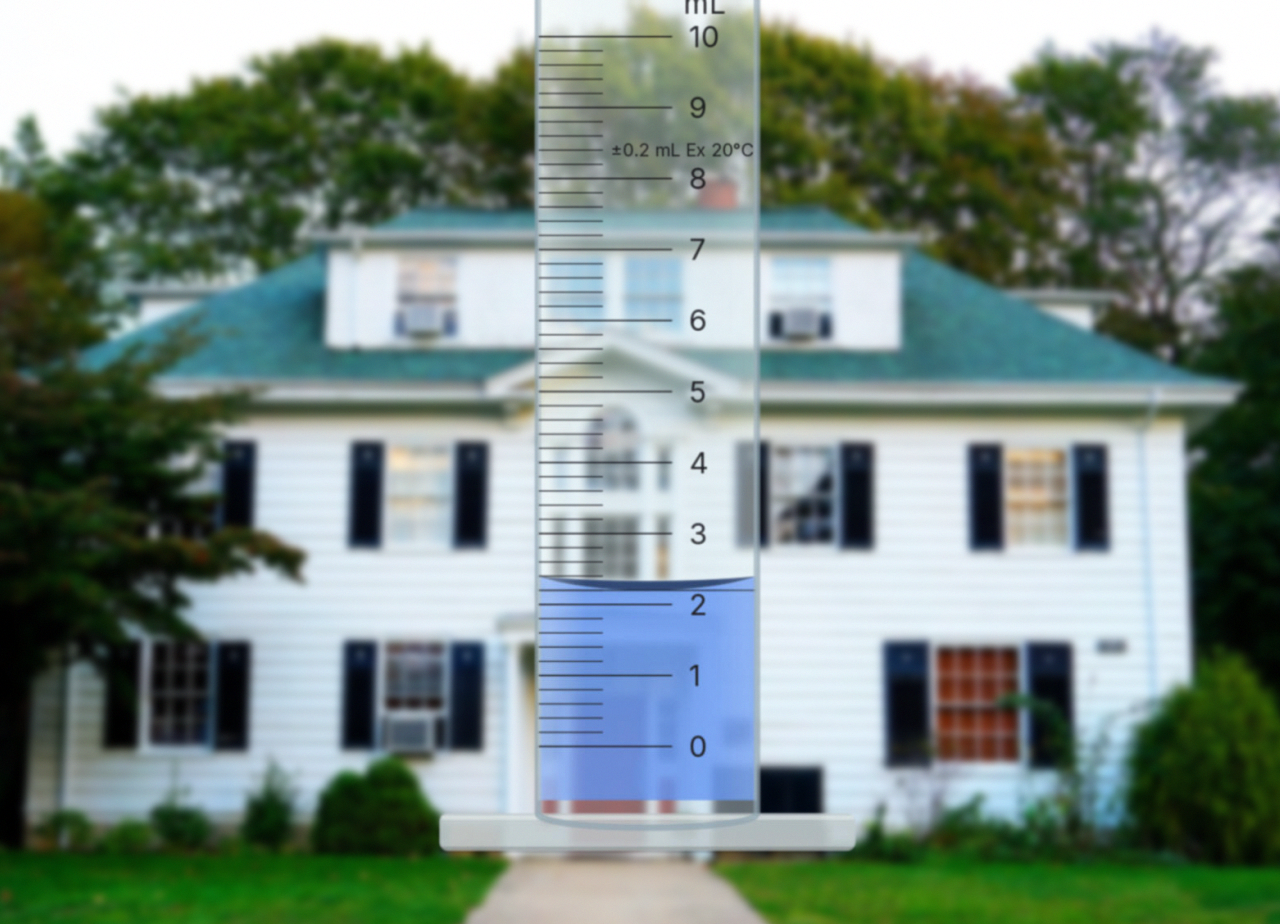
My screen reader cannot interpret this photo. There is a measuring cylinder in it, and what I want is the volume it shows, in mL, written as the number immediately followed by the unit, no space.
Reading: 2.2mL
